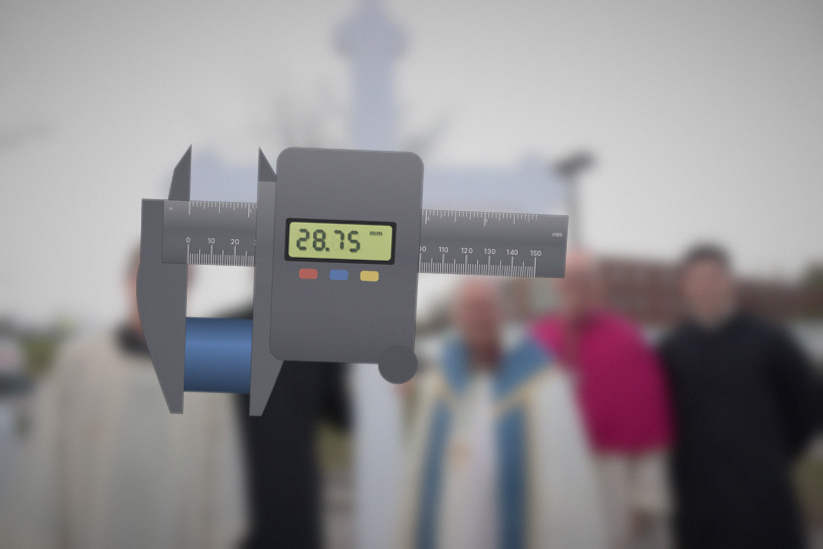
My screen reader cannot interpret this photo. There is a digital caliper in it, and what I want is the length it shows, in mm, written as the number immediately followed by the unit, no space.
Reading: 28.75mm
